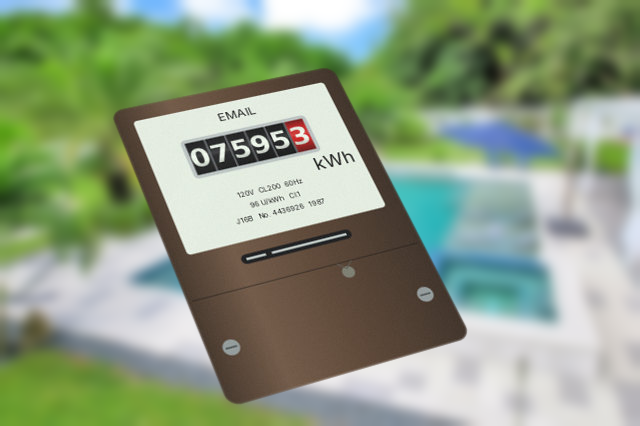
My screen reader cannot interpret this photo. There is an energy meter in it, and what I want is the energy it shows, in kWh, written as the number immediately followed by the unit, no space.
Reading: 7595.3kWh
